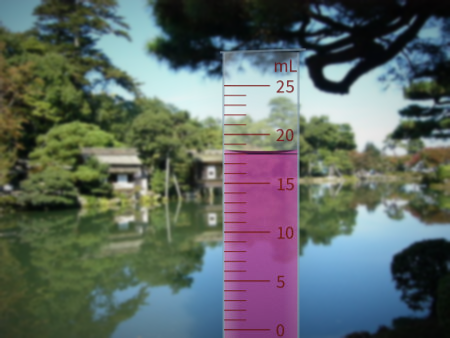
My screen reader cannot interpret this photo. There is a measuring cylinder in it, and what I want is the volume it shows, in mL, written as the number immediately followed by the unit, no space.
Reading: 18mL
